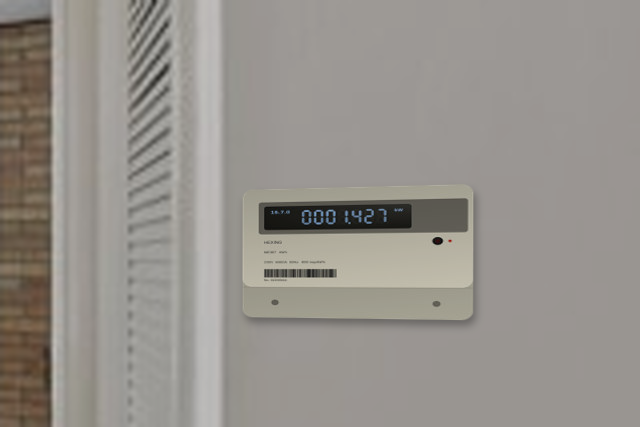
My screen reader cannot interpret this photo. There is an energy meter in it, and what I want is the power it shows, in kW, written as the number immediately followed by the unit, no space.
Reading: 1.427kW
